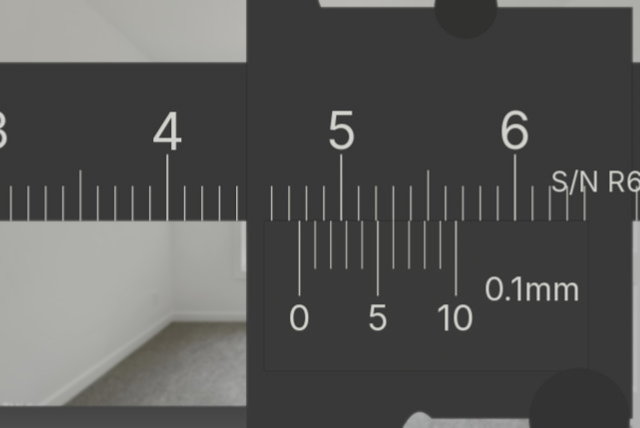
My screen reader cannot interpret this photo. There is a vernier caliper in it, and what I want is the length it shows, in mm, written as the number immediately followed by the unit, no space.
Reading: 47.6mm
